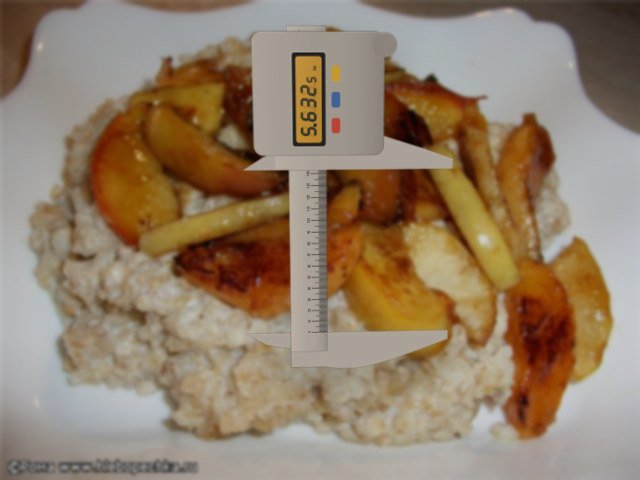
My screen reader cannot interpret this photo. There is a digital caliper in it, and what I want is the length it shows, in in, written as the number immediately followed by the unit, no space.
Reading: 5.6325in
